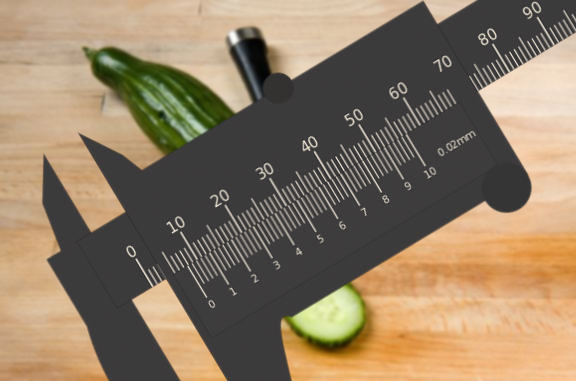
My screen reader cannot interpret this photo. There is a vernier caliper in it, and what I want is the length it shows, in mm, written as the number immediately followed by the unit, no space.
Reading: 7.8mm
